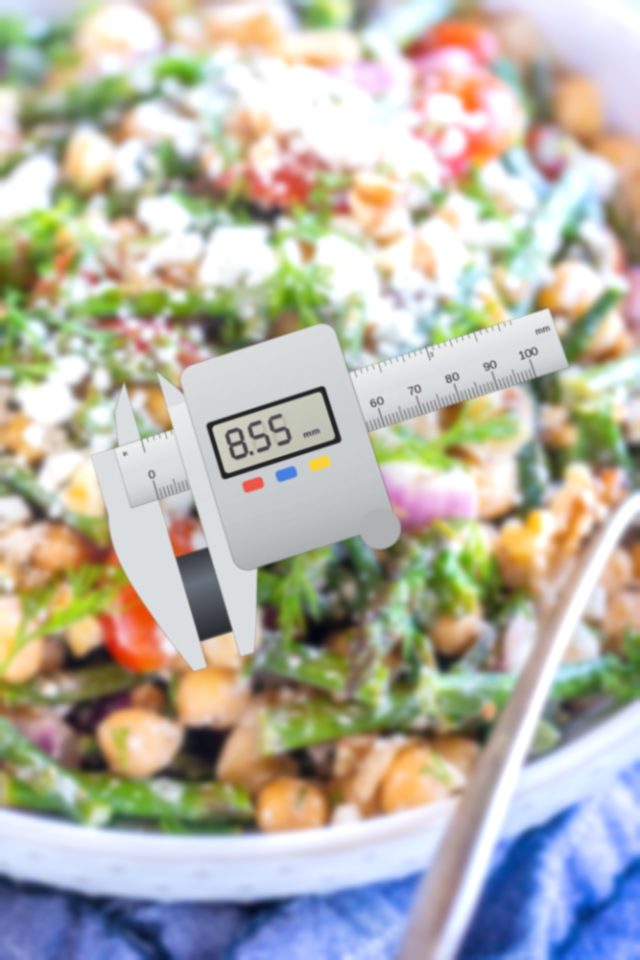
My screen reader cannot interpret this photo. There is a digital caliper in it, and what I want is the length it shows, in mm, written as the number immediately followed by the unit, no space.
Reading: 8.55mm
